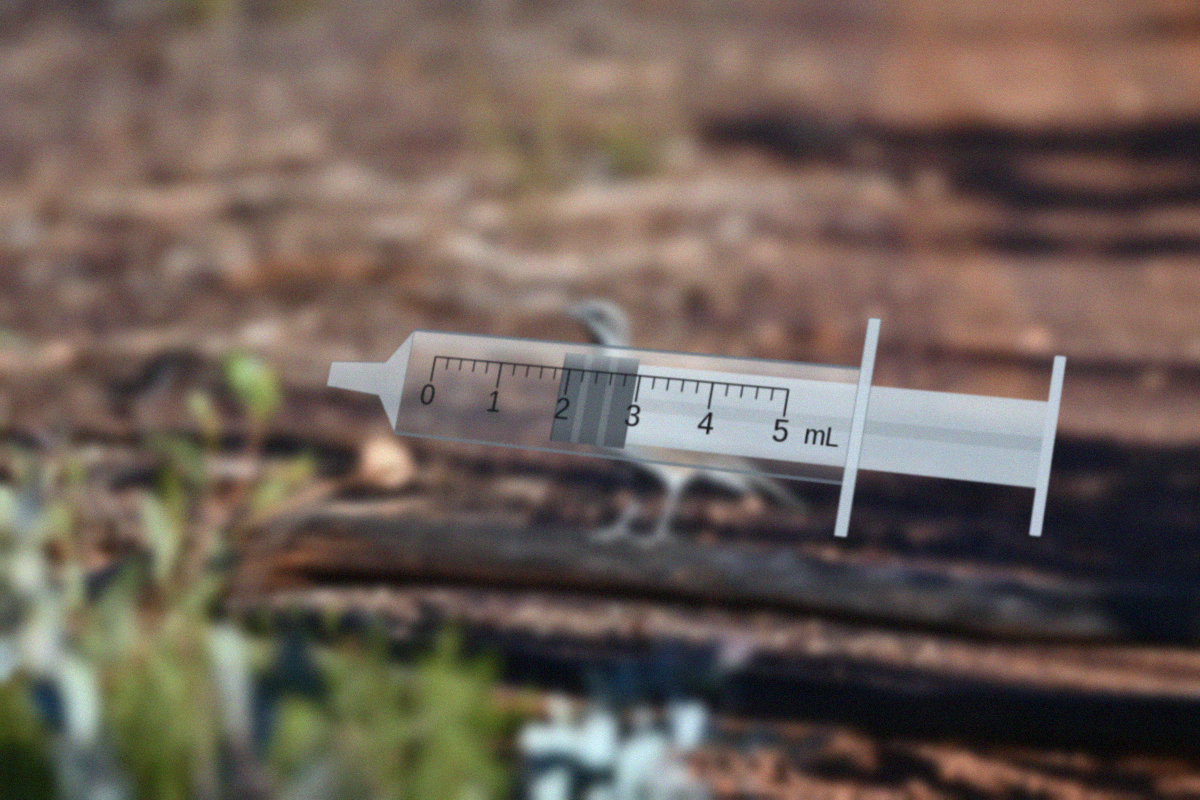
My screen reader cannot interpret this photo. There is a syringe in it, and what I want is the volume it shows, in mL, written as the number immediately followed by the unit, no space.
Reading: 1.9mL
